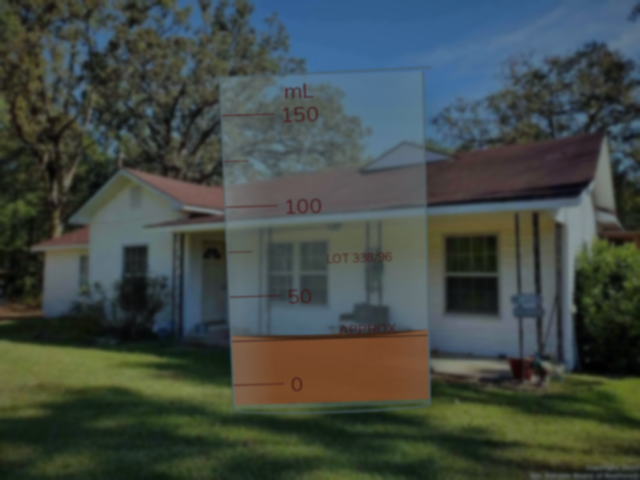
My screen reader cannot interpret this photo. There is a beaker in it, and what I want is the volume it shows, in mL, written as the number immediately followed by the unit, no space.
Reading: 25mL
